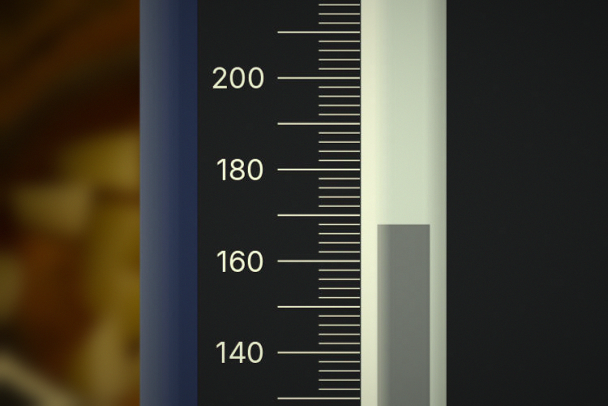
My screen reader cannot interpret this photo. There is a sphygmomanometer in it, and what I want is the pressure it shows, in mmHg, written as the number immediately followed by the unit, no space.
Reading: 168mmHg
